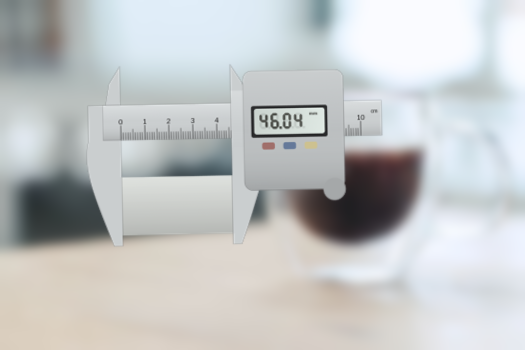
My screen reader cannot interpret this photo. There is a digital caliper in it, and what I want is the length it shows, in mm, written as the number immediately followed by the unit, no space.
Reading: 46.04mm
